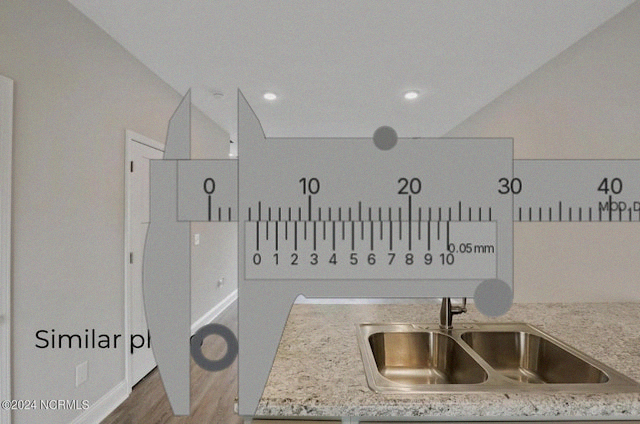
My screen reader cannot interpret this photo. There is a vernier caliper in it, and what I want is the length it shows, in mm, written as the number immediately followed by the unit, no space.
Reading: 4.8mm
